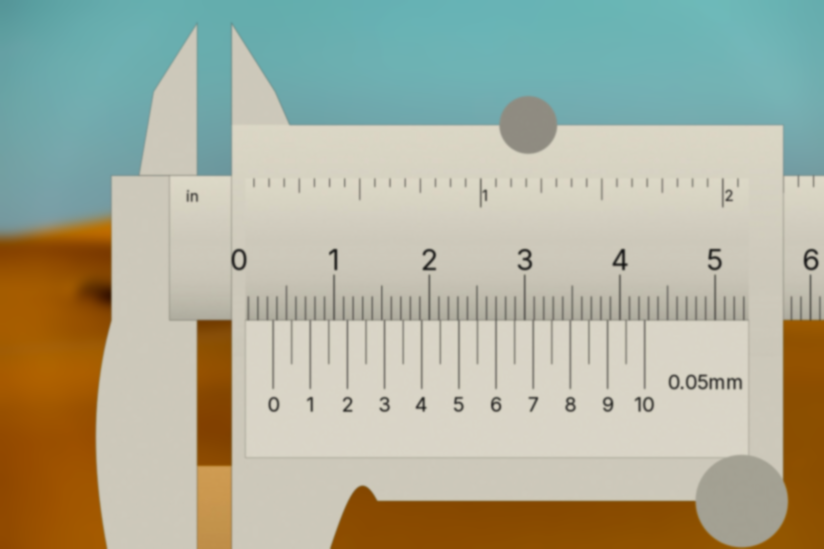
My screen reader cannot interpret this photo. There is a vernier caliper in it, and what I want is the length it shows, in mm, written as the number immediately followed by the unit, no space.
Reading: 3.6mm
